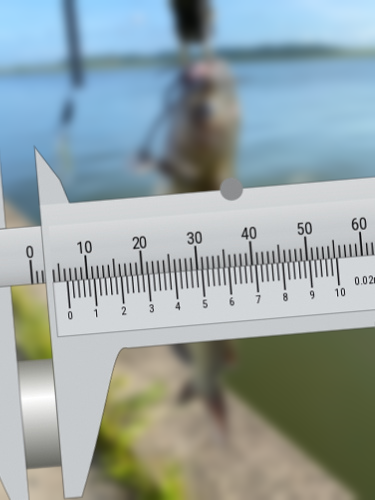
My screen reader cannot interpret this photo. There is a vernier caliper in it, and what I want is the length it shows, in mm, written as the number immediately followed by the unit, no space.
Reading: 6.4mm
